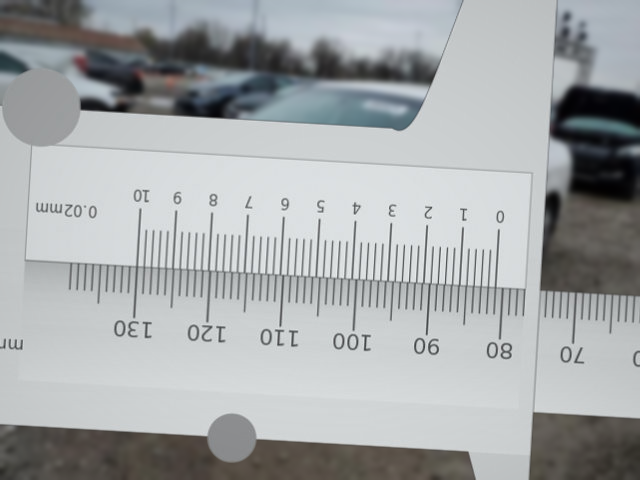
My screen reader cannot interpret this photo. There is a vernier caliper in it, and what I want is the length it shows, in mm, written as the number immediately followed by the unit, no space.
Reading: 81.0mm
